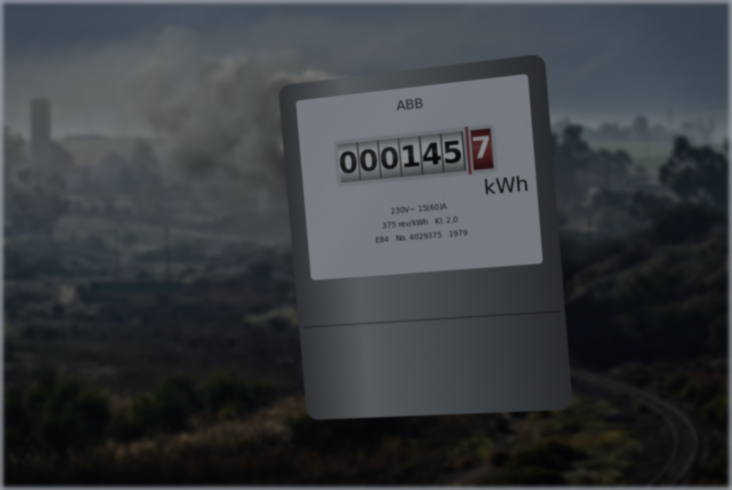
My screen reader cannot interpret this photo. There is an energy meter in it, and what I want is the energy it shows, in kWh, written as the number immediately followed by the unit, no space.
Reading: 145.7kWh
